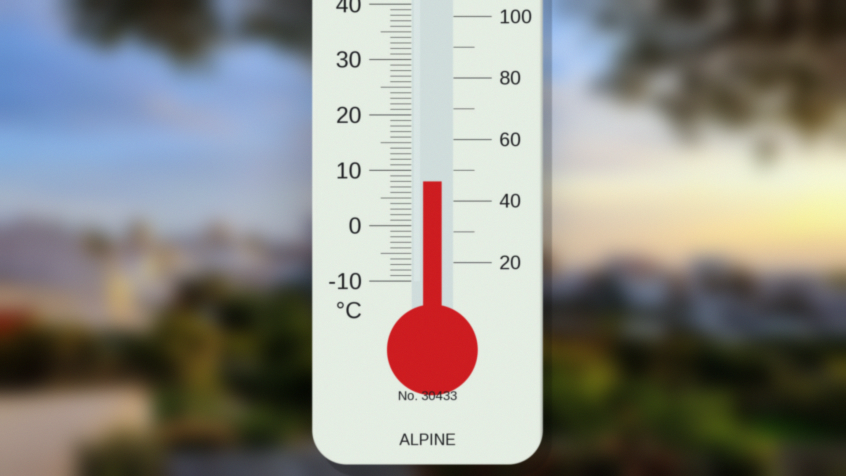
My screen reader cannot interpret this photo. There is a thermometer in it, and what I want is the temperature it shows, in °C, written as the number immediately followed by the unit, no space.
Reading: 8°C
